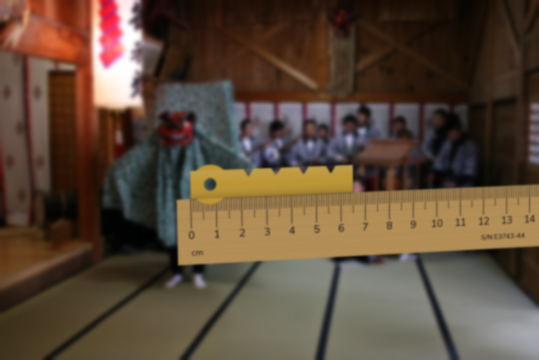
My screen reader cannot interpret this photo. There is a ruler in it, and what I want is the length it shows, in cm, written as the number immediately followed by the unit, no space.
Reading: 6.5cm
